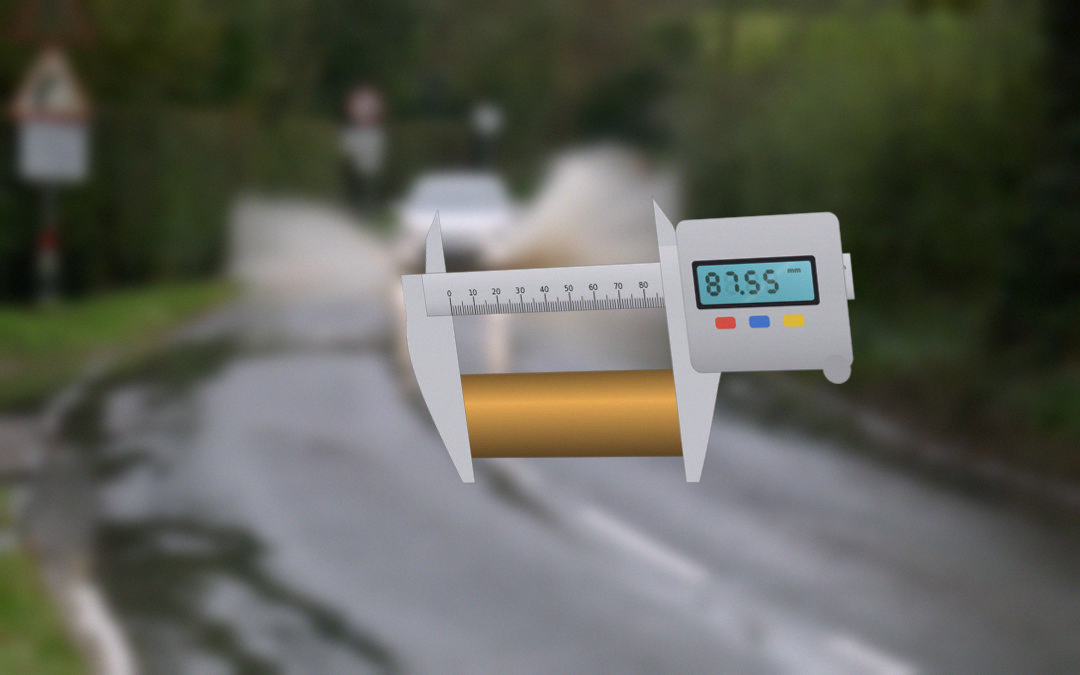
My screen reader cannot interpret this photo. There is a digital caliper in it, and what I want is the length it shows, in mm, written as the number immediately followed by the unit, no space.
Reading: 87.55mm
